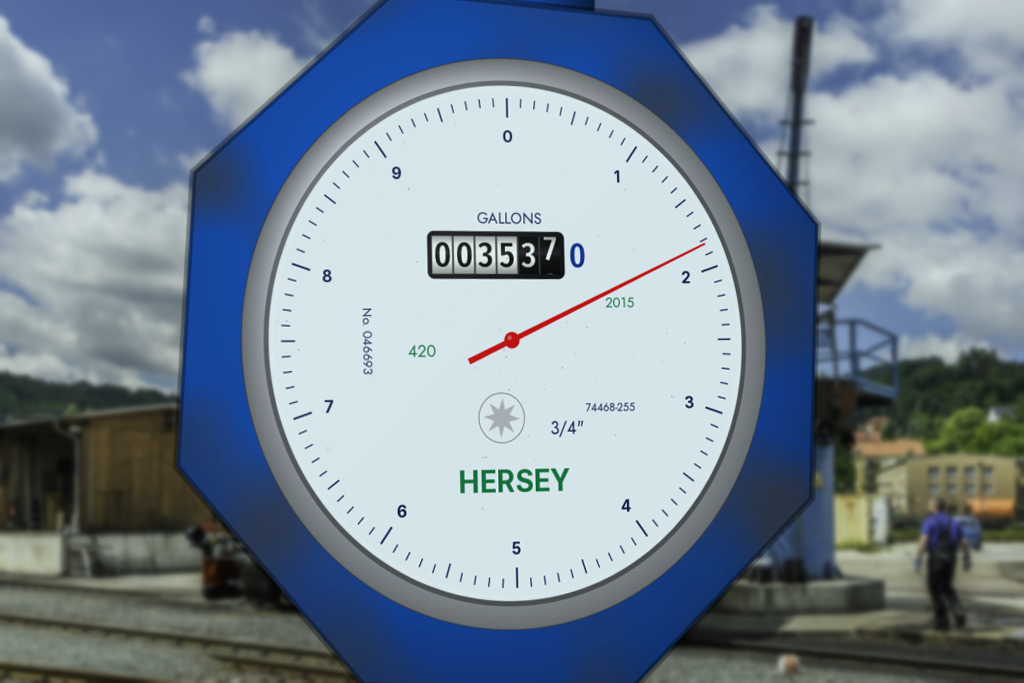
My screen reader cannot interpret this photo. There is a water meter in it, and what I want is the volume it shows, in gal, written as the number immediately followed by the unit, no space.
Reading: 35371.8gal
